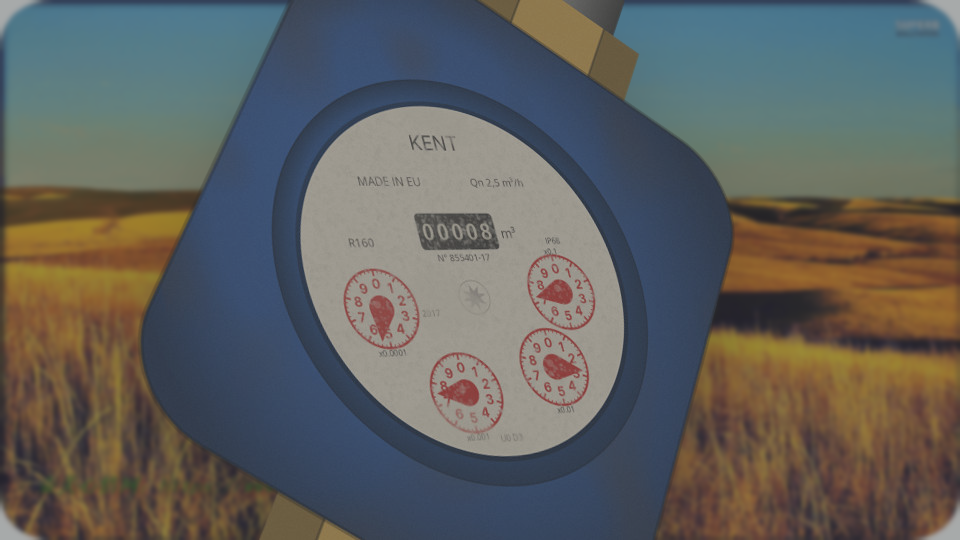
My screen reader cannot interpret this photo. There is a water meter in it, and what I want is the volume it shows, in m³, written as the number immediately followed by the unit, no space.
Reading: 8.7275m³
